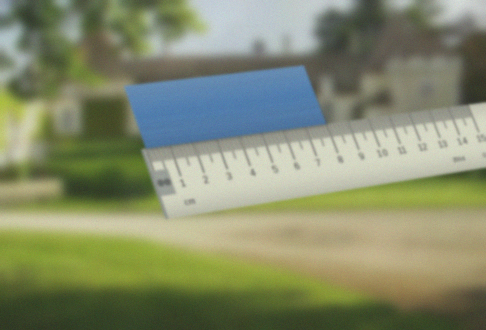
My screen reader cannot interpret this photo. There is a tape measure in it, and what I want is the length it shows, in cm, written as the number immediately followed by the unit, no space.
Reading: 8cm
